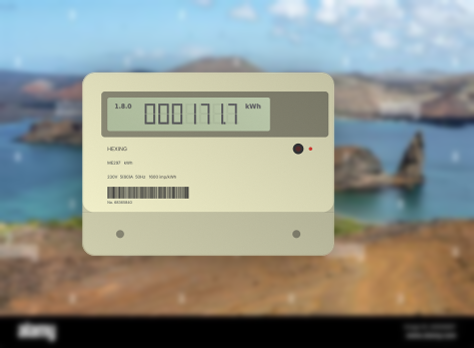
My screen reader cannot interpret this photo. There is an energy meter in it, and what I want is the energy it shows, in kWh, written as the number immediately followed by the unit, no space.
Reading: 171.7kWh
